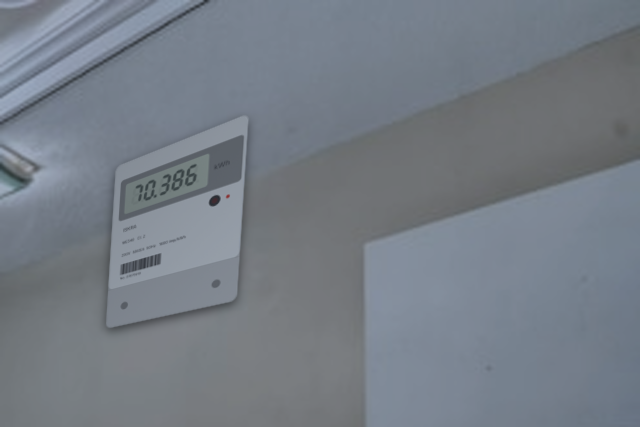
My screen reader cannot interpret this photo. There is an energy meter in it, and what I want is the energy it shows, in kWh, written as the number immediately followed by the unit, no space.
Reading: 70.386kWh
